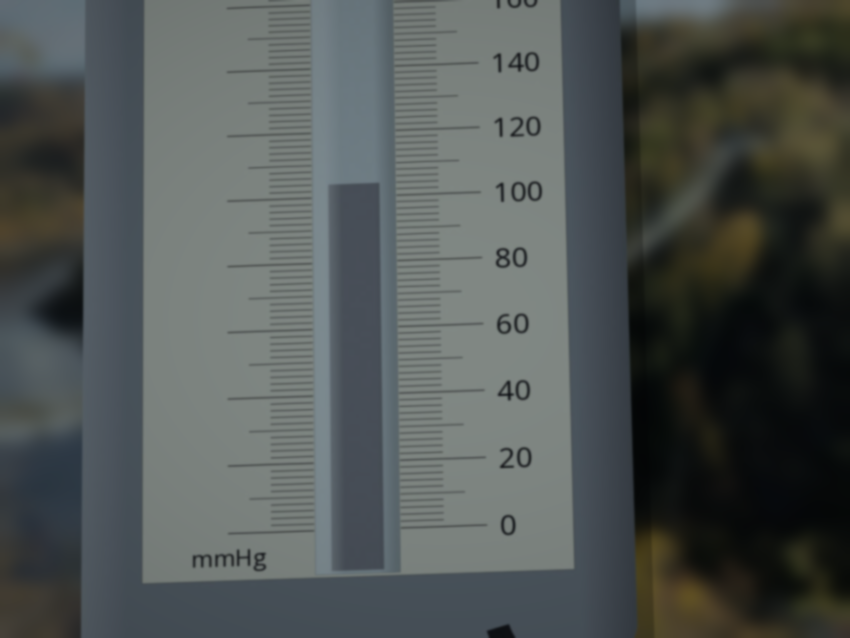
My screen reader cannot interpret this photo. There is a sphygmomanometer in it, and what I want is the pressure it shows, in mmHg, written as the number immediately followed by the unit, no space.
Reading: 104mmHg
